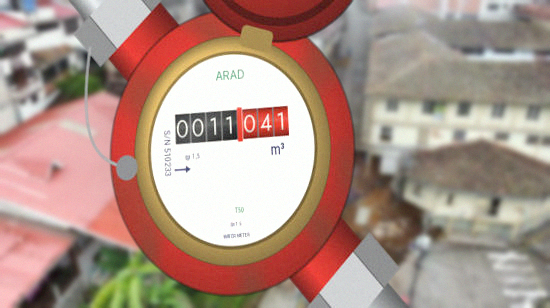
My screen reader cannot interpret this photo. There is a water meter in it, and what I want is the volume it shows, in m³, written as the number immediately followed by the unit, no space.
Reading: 11.041m³
